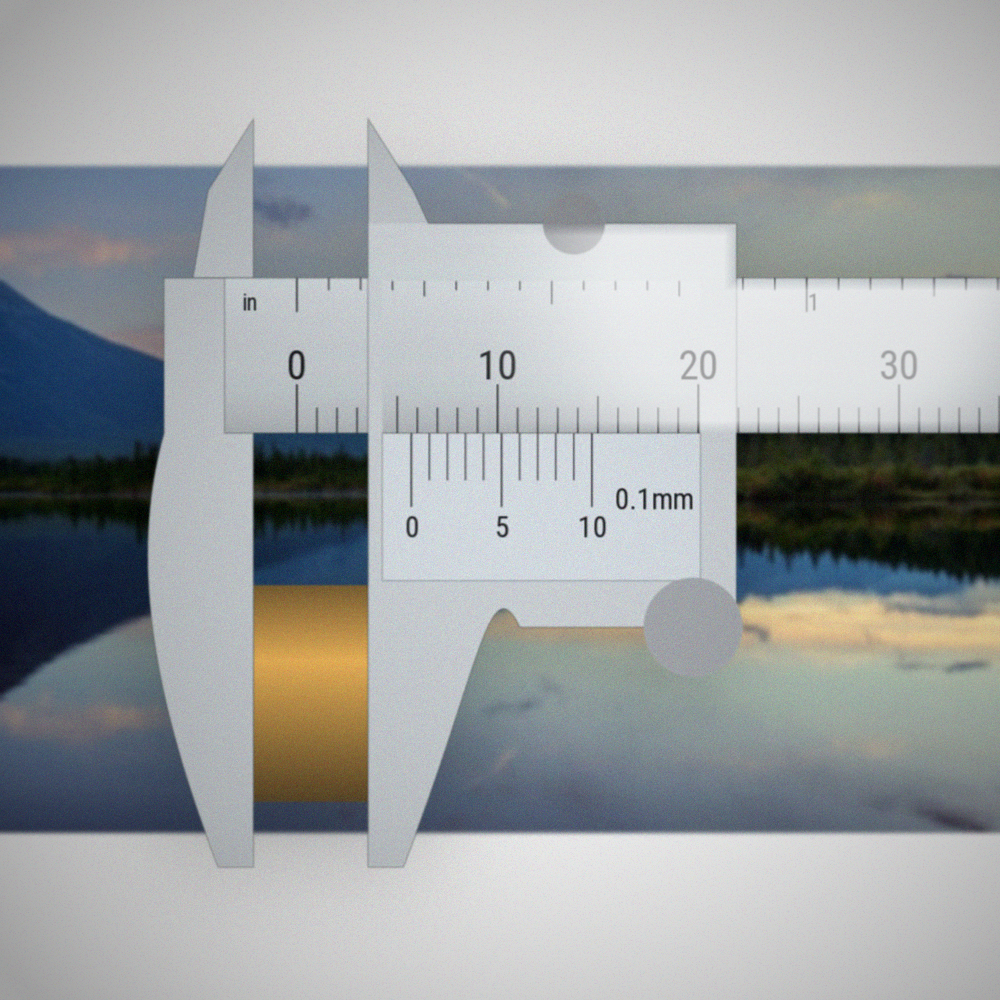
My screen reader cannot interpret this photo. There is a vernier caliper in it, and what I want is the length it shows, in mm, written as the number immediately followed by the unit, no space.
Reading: 5.7mm
